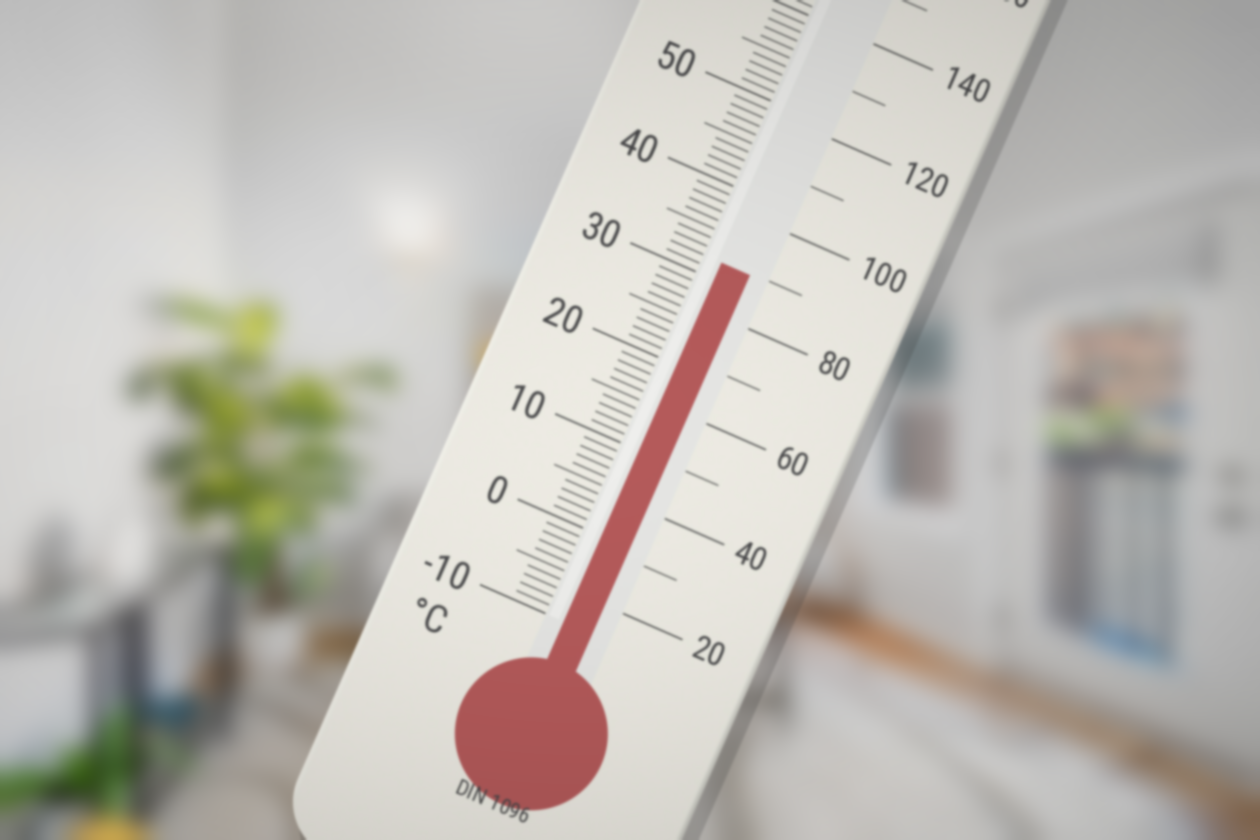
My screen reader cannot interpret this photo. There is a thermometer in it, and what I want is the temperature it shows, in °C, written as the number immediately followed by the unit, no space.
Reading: 32°C
